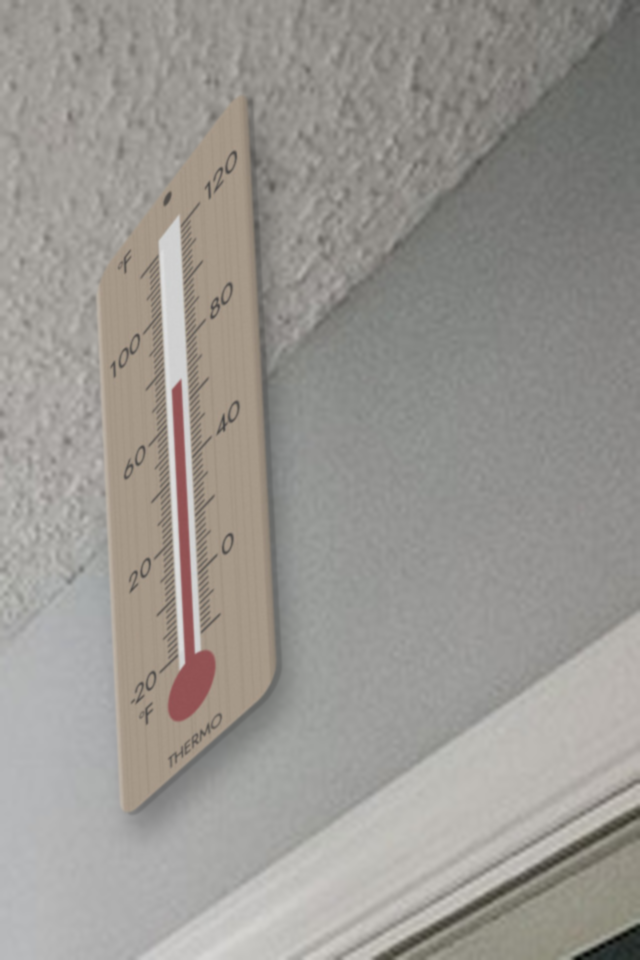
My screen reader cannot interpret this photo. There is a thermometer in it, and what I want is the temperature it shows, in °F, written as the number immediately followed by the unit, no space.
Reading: 70°F
